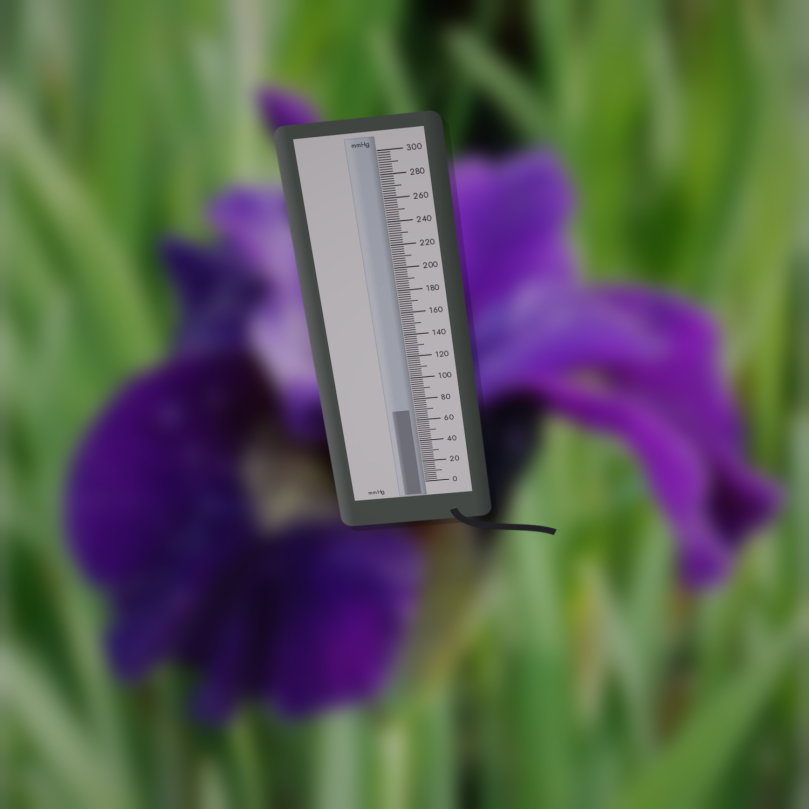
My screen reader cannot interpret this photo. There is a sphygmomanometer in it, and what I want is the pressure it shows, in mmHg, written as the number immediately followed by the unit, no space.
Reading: 70mmHg
